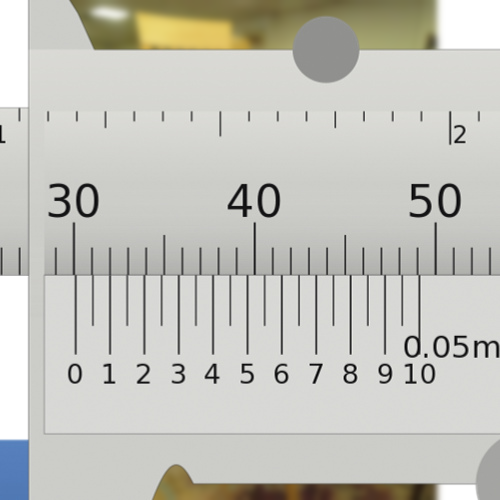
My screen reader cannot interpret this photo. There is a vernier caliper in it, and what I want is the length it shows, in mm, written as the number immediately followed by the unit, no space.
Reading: 30.1mm
